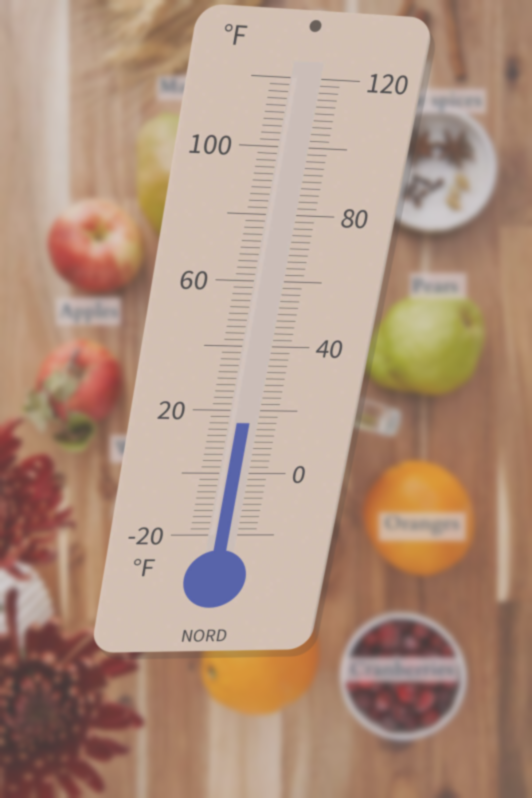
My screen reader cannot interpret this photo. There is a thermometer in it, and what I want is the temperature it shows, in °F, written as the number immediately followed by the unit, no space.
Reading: 16°F
